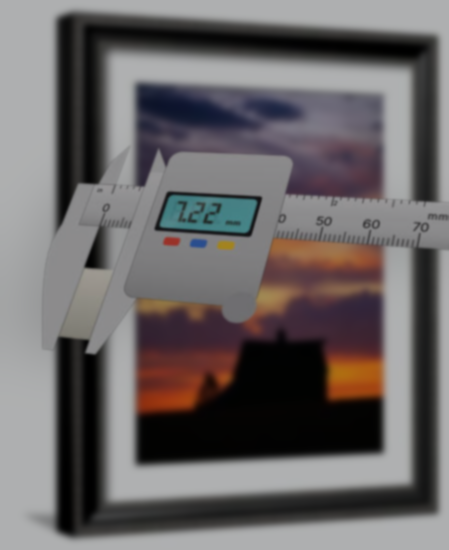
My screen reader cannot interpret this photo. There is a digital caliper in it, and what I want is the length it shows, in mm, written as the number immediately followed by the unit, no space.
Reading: 7.22mm
